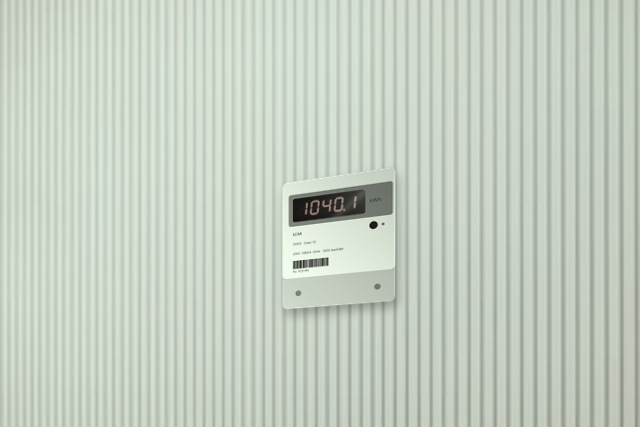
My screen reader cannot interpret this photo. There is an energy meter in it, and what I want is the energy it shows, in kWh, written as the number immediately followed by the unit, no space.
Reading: 1040.1kWh
